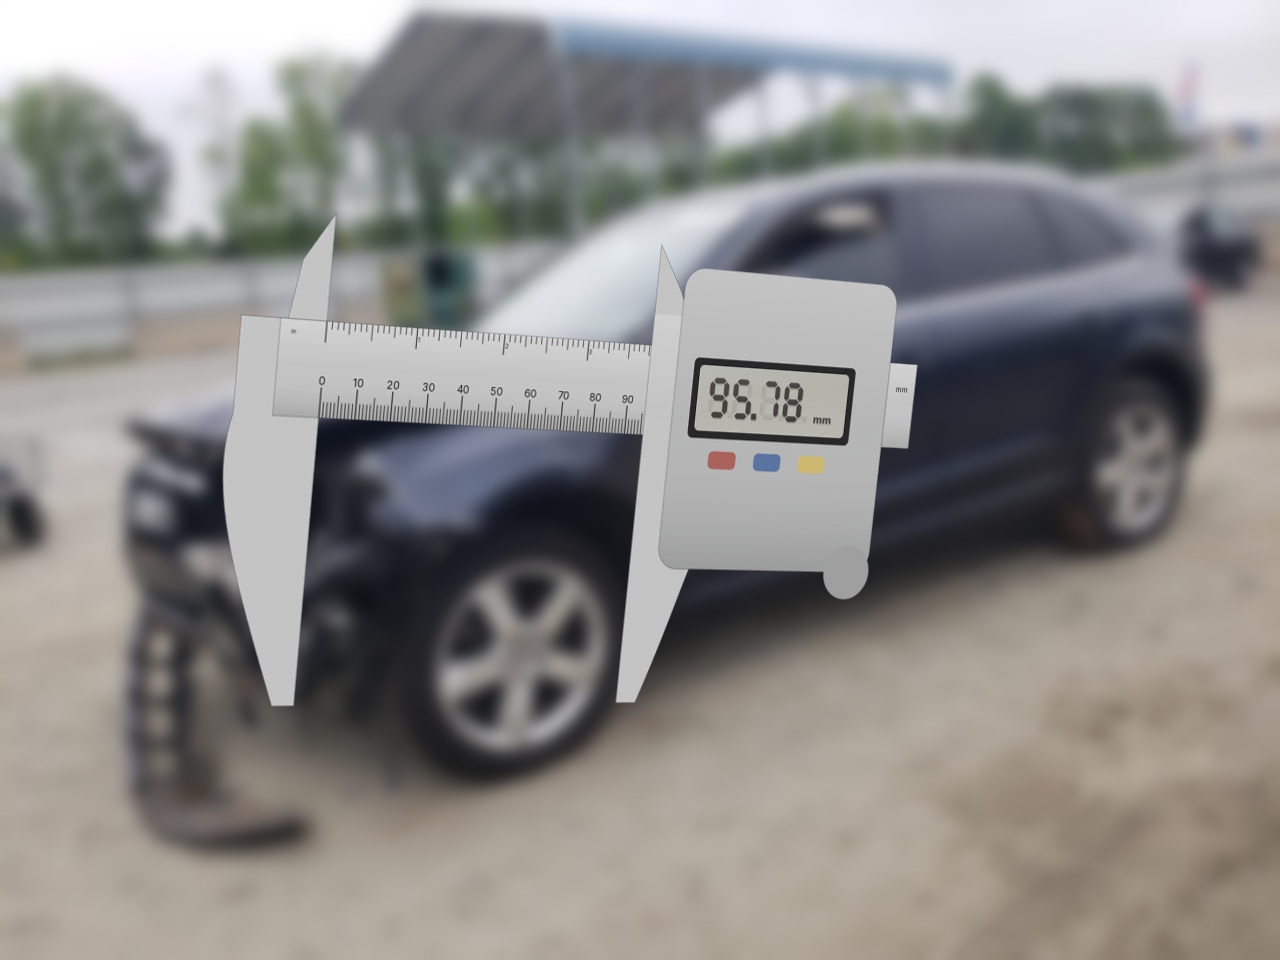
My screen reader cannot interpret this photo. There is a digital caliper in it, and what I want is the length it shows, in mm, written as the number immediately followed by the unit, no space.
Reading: 95.78mm
